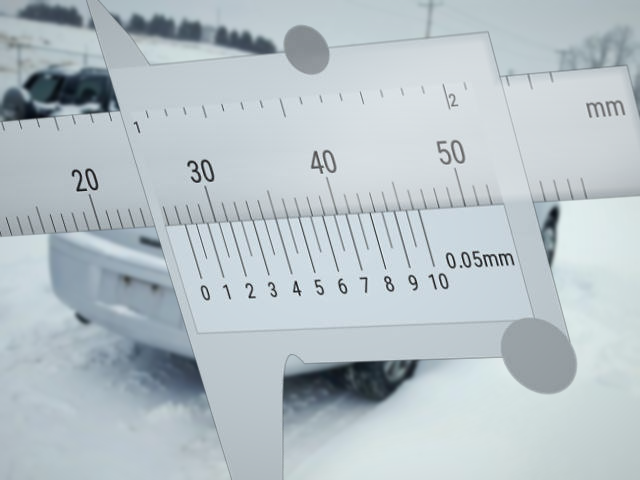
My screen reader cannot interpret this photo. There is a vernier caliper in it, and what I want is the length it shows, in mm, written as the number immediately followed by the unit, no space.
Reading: 27.4mm
